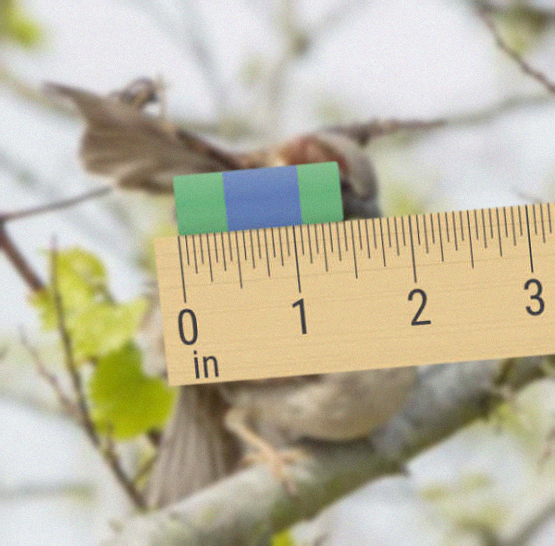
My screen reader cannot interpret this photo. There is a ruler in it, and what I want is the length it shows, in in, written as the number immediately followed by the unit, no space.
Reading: 1.4375in
